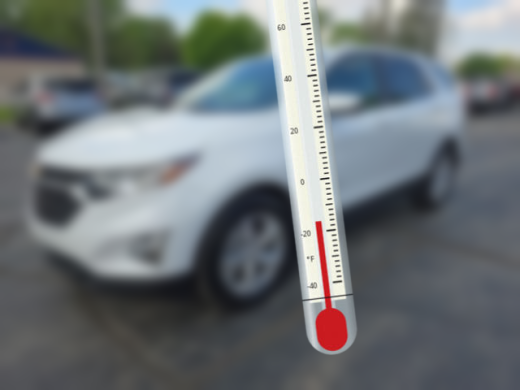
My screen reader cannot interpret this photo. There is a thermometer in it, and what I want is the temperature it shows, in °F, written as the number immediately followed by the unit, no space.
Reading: -16°F
